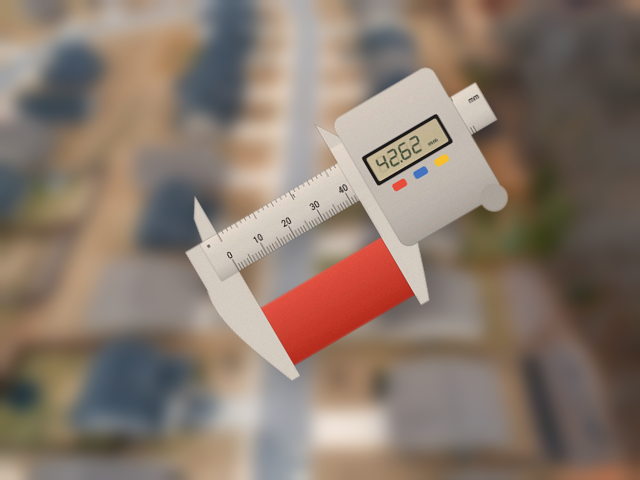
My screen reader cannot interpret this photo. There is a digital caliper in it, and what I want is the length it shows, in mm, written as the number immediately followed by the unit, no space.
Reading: 42.62mm
